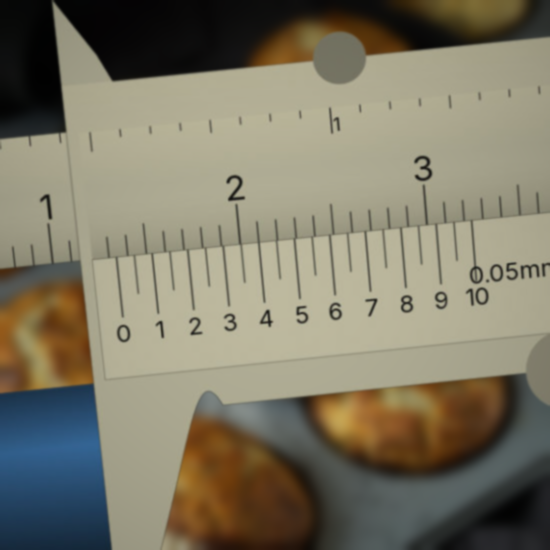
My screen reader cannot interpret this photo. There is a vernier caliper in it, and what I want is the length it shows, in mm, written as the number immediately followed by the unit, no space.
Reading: 13.4mm
